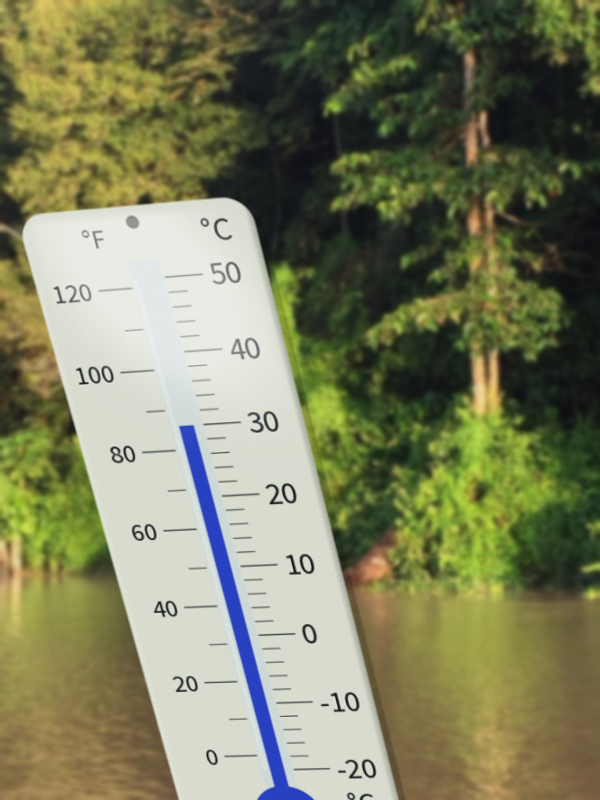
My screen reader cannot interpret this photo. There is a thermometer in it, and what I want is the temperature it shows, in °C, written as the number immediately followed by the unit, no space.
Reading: 30°C
